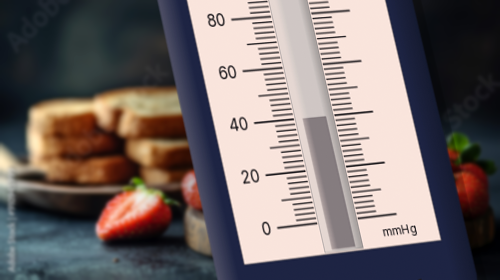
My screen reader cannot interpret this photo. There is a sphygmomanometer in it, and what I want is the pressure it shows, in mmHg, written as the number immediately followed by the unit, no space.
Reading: 40mmHg
